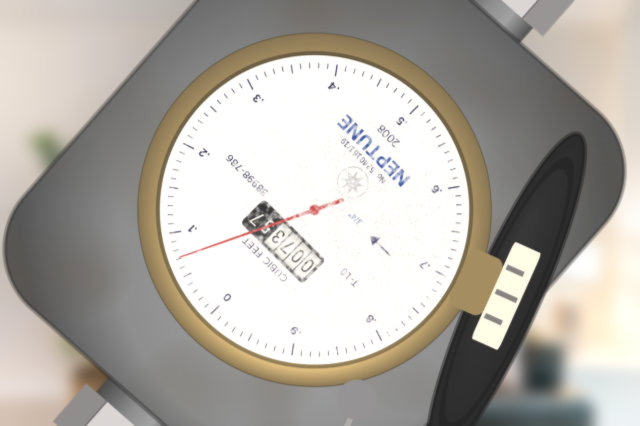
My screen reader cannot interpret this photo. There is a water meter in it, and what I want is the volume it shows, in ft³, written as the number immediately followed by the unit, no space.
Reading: 7357.07ft³
